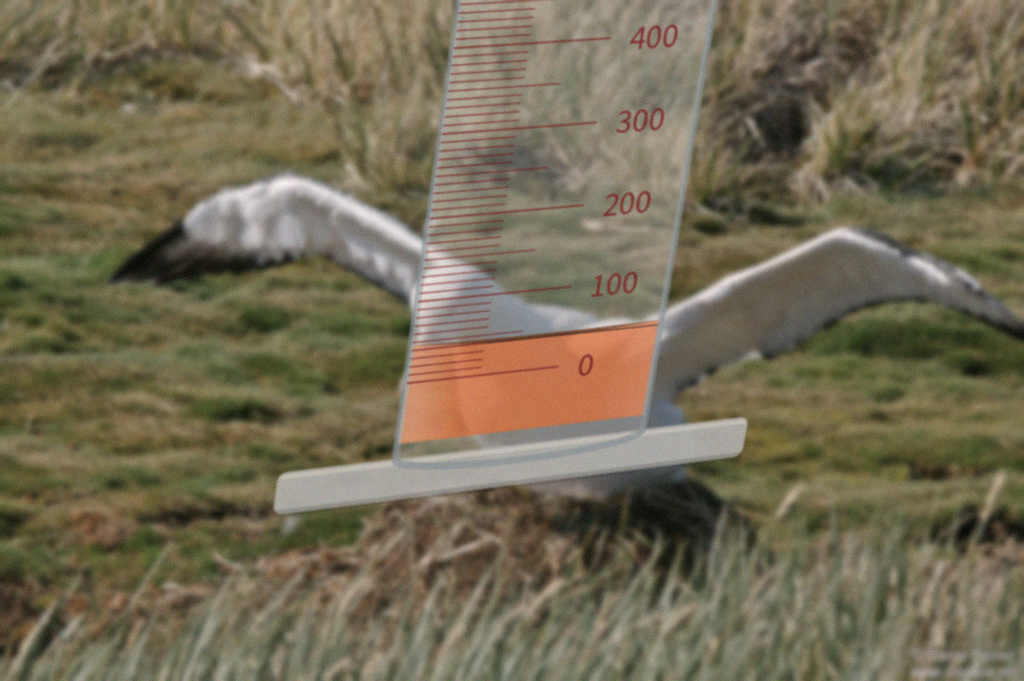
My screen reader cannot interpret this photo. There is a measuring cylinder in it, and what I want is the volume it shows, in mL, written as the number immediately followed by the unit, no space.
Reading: 40mL
